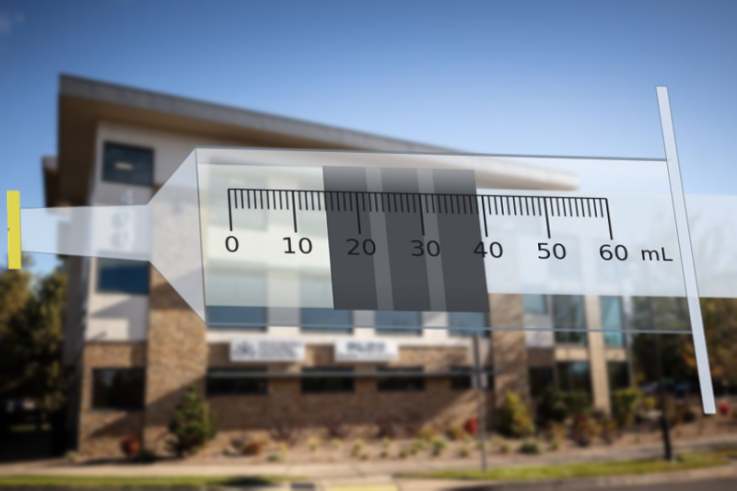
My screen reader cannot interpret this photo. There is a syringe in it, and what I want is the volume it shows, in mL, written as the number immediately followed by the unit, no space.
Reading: 15mL
